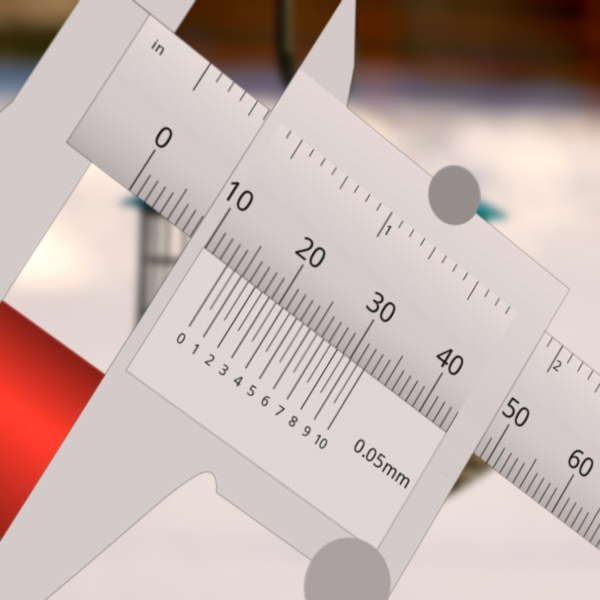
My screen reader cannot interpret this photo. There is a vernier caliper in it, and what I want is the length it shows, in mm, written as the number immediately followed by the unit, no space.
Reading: 13.0mm
